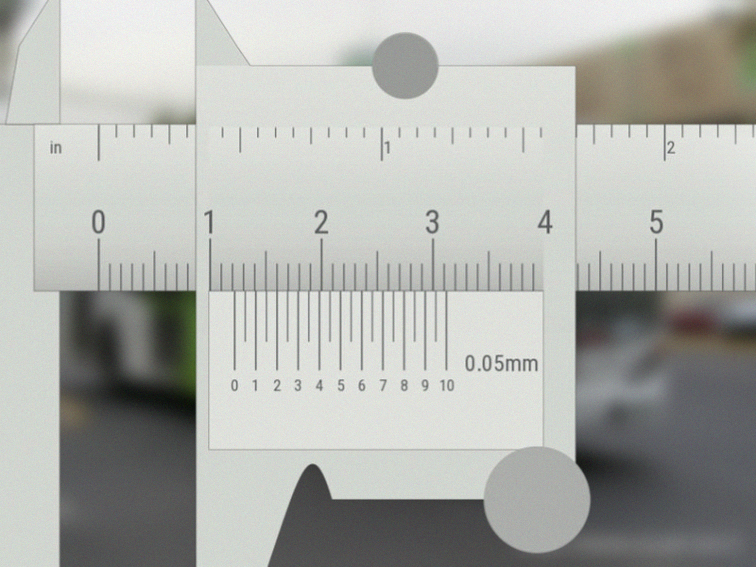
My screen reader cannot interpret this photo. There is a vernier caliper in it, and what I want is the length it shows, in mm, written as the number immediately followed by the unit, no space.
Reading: 12.2mm
